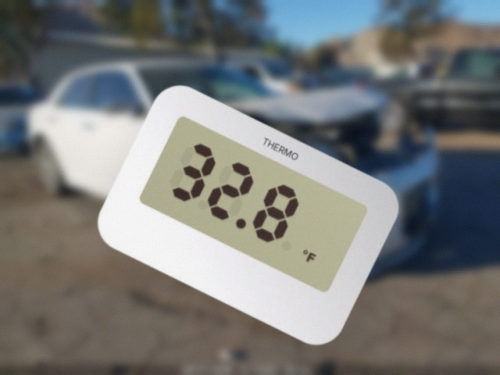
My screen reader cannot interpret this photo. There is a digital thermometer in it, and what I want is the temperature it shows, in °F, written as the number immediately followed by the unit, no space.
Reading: 32.8°F
